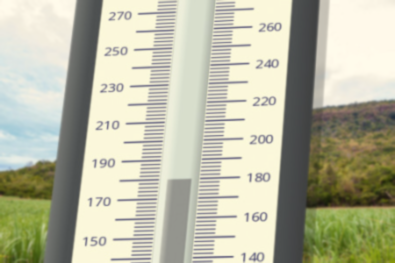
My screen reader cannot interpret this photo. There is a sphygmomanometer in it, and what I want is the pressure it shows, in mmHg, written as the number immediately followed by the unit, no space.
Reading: 180mmHg
